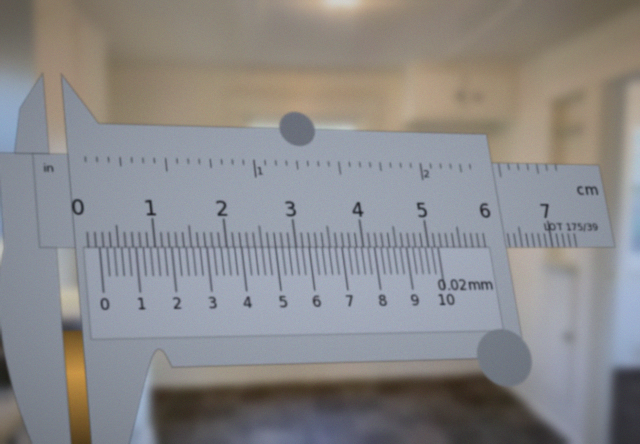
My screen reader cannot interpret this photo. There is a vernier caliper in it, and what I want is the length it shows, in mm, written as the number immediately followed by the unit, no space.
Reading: 2.5mm
